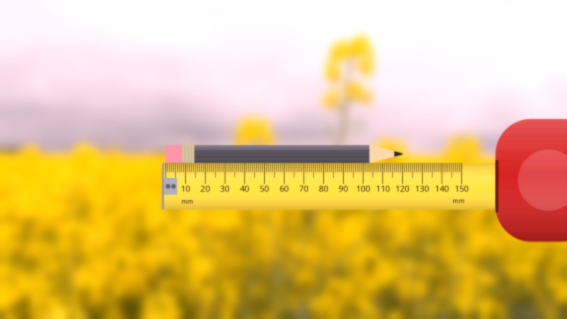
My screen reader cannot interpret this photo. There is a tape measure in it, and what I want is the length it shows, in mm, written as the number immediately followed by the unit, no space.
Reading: 120mm
